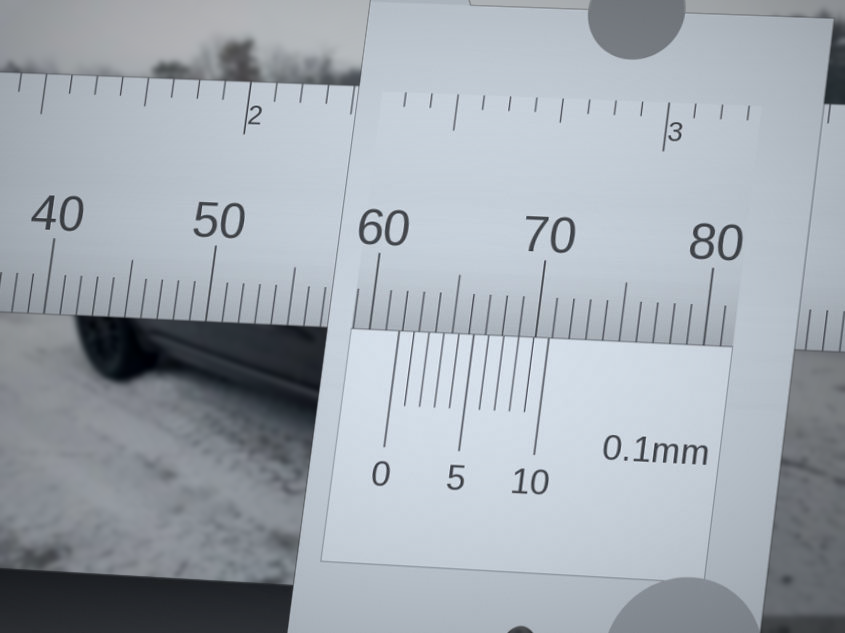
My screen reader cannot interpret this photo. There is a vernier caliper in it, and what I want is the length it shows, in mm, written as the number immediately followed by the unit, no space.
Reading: 61.8mm
